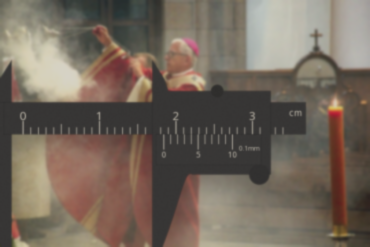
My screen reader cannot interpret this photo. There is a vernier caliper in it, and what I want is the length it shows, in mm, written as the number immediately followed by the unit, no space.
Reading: 18.4mm
